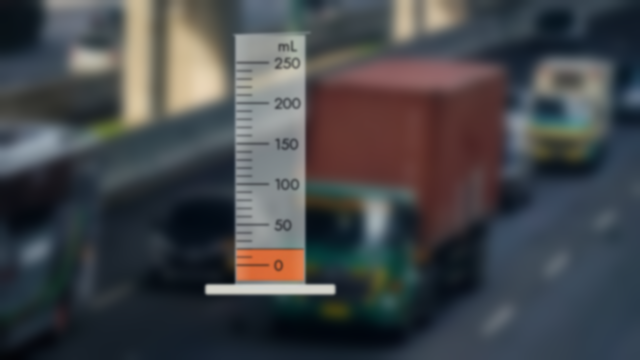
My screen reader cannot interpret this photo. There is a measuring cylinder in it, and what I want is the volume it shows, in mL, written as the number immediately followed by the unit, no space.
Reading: 20mL
